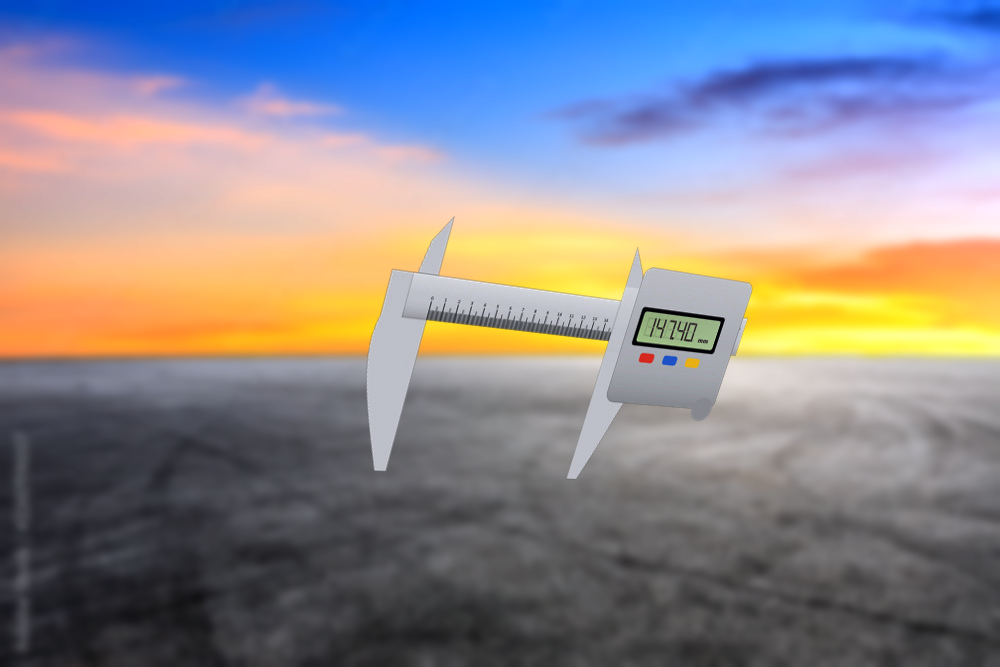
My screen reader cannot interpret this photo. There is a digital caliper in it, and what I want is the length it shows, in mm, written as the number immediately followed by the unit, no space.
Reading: 147.40mm
